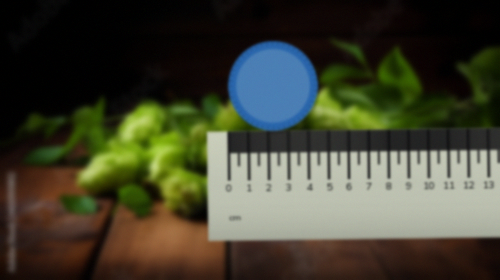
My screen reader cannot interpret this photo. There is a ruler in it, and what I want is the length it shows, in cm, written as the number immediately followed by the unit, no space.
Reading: 4.5cm
